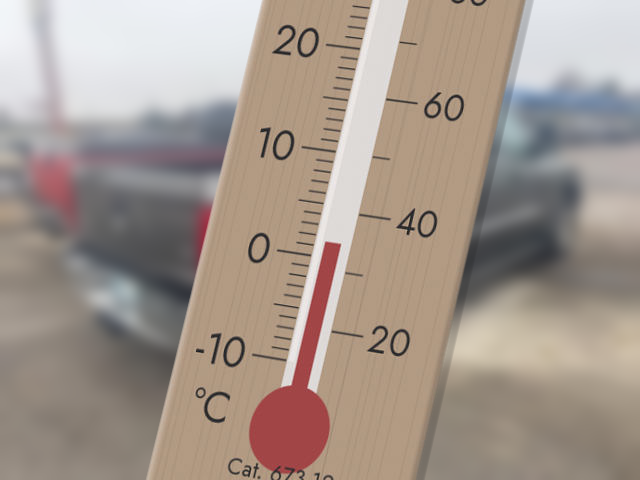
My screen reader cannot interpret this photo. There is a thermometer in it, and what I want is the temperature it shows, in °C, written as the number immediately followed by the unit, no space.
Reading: 1.5°C
